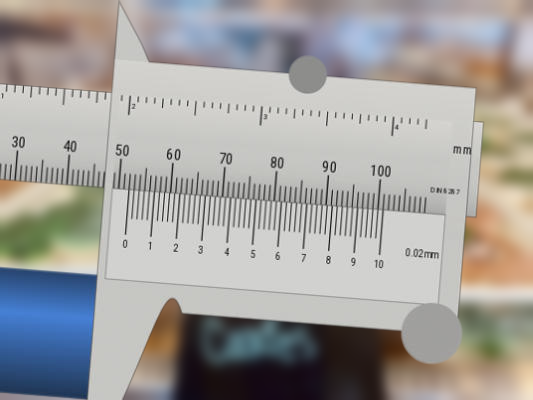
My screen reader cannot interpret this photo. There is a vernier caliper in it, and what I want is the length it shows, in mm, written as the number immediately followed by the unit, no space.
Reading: 52.0mm
